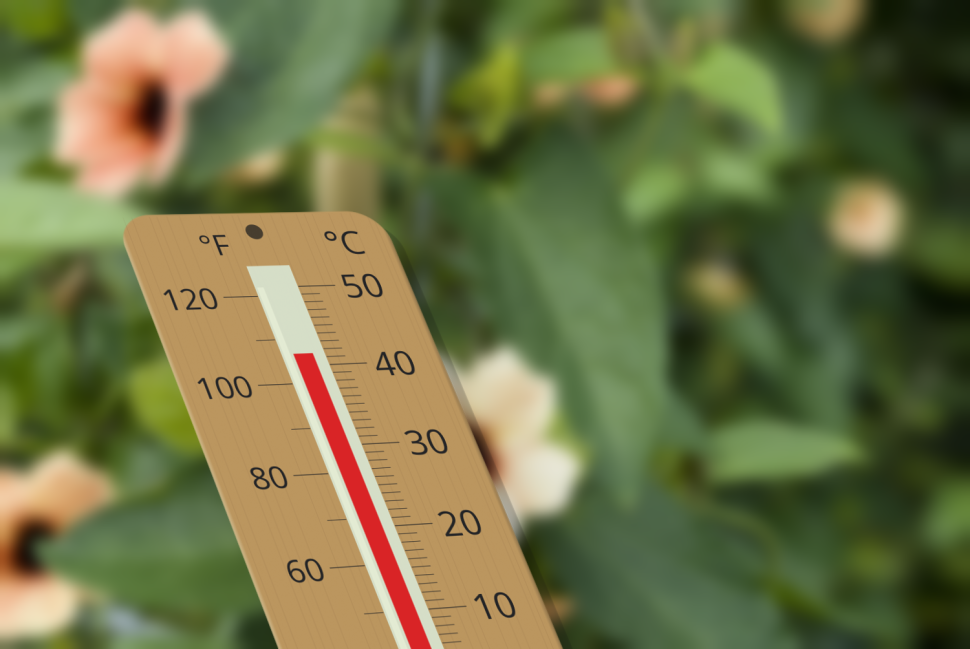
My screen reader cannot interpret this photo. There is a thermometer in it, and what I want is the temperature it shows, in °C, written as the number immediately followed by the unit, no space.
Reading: 41.5°C
